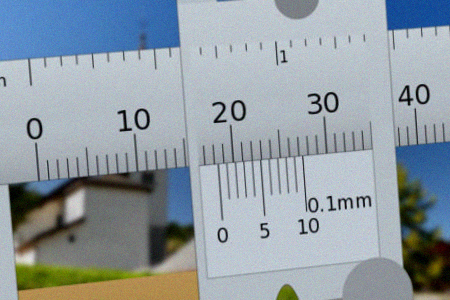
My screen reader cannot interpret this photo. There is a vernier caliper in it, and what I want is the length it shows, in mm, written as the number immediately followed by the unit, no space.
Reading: 18.4mm
